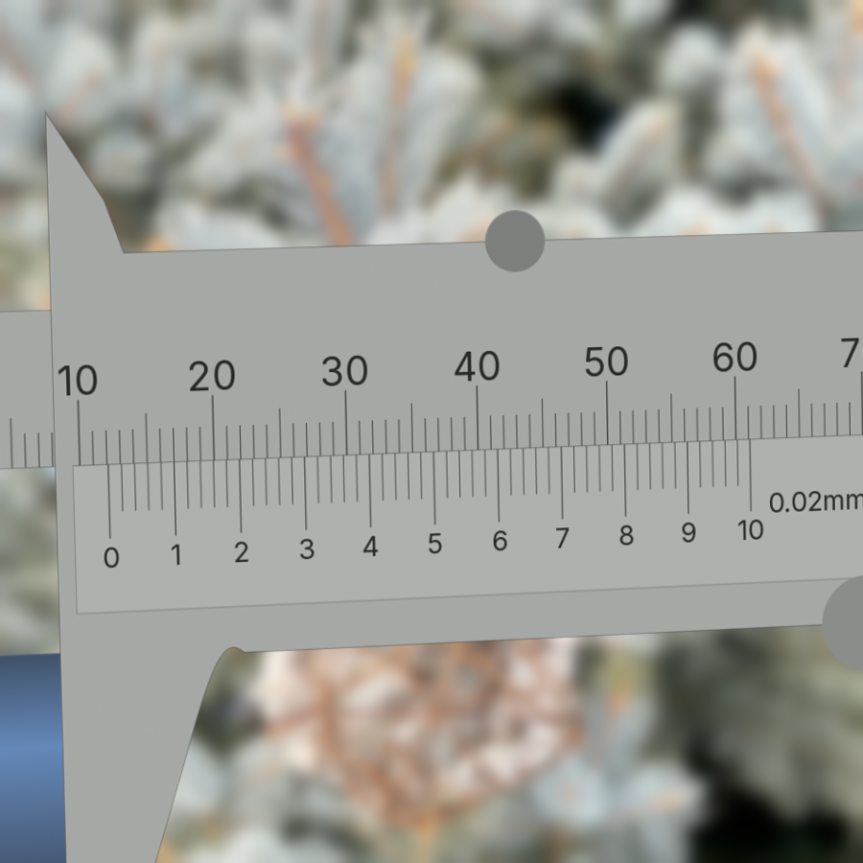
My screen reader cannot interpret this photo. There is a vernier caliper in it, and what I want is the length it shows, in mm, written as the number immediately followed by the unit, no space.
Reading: 12.1mm
